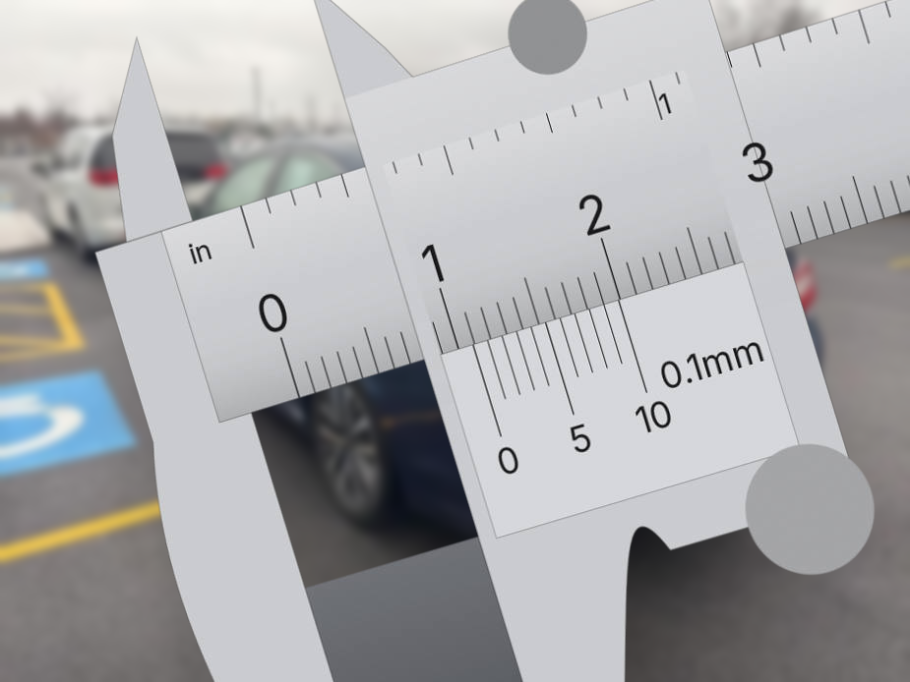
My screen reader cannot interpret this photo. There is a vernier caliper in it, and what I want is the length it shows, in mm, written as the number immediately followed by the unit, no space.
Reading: 10.9mm
